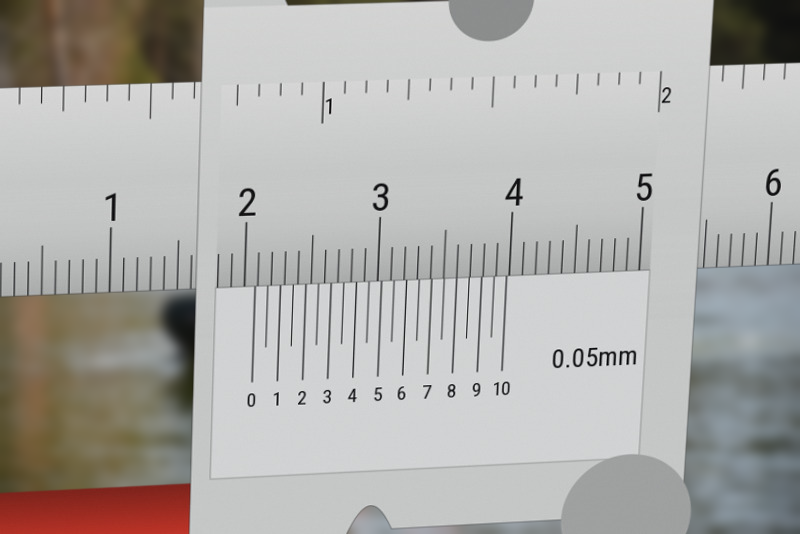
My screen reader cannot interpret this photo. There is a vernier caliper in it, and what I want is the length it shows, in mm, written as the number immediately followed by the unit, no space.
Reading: 20.8mm
